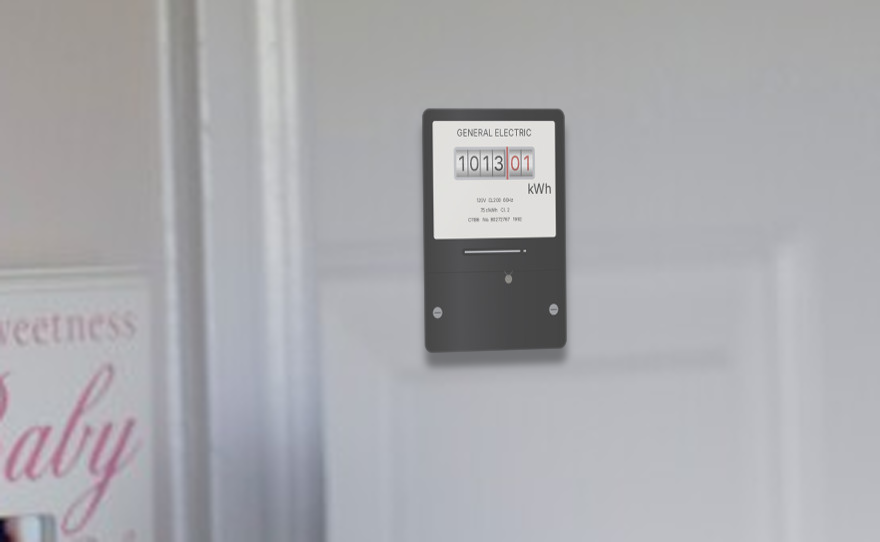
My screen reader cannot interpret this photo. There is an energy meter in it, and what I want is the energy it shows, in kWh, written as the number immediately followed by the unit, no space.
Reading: 1013.01kWh
